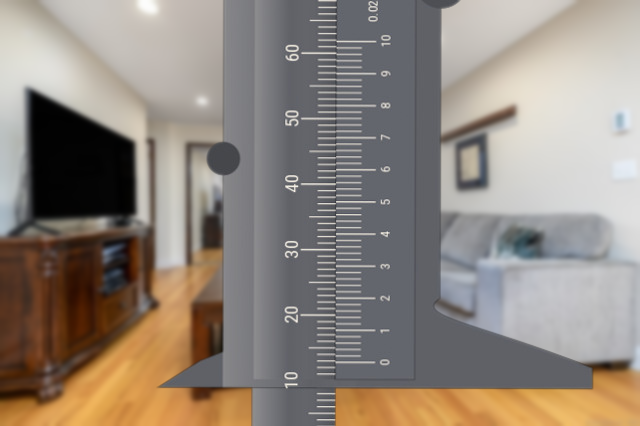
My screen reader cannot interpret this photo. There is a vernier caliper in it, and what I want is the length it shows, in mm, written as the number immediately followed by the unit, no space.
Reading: 12.8mm
